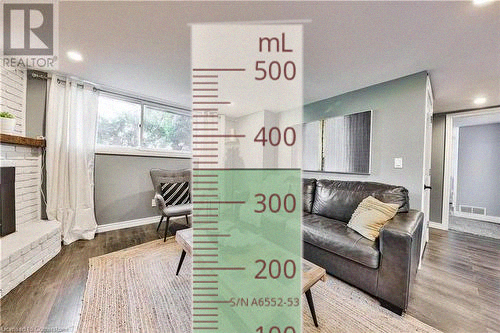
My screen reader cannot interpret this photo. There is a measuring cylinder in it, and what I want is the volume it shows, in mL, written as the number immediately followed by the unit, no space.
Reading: 350mL
